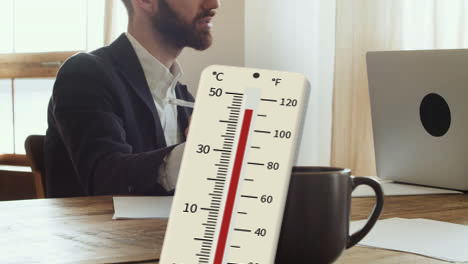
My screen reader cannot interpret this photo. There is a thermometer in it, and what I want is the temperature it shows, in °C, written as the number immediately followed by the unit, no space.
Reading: 45°C
